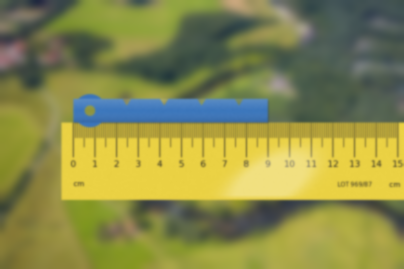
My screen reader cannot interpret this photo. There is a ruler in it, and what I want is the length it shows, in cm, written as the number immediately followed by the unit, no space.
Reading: 9cm
